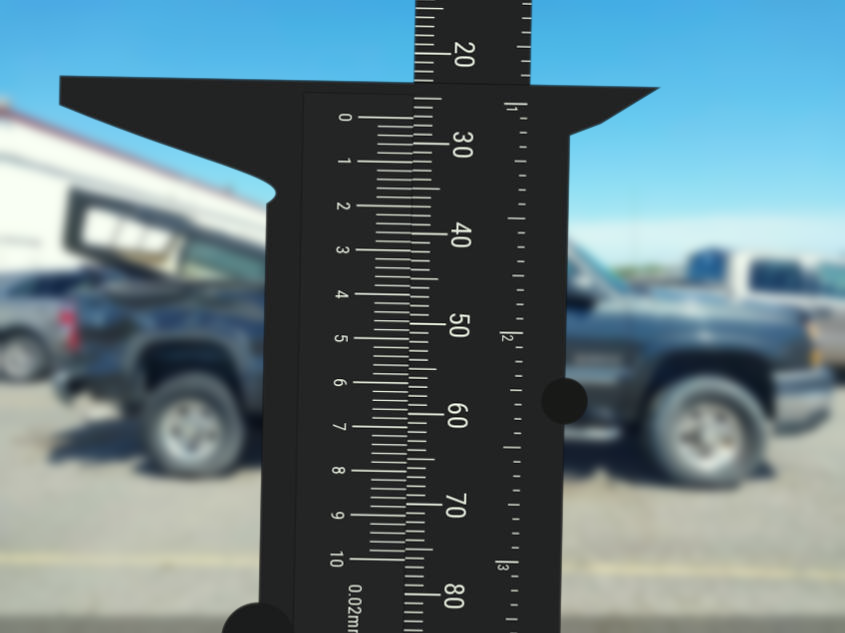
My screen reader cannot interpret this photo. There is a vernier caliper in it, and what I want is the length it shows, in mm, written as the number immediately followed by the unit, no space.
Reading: 27.2mm
